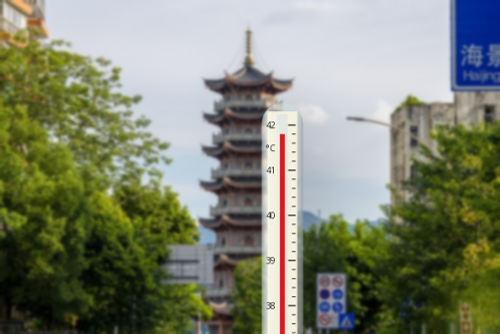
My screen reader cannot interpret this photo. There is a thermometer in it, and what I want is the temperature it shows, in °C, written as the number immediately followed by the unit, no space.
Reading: 41.8°C
